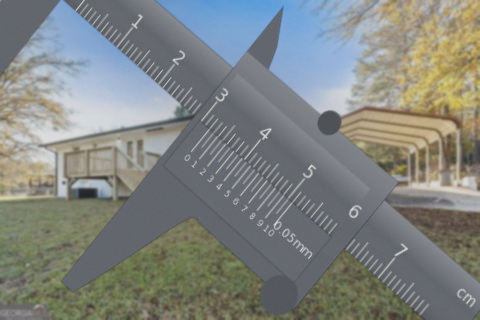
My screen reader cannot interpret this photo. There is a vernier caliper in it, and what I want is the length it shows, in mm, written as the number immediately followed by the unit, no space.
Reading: 32.0mm
